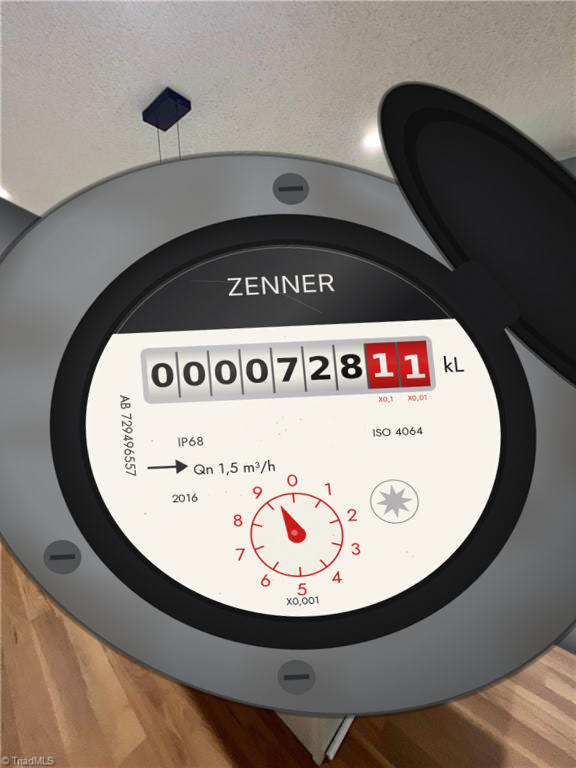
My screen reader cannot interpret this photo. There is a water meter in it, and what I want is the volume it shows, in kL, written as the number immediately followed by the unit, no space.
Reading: 728.109kL
